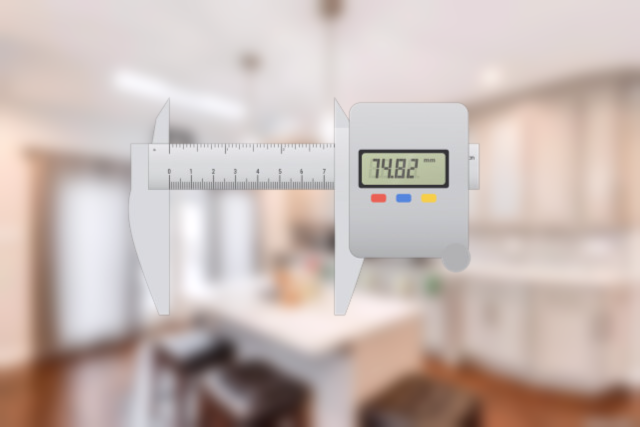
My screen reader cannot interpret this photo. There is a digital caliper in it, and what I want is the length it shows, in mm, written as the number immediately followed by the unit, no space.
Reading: 74.82mm
